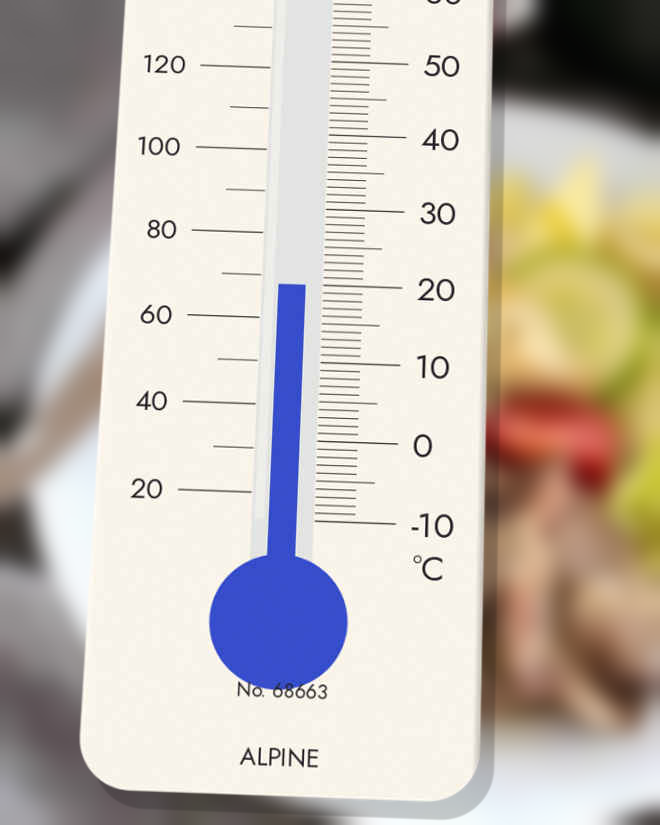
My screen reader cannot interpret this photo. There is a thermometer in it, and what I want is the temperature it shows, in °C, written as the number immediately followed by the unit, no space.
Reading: 20°C
